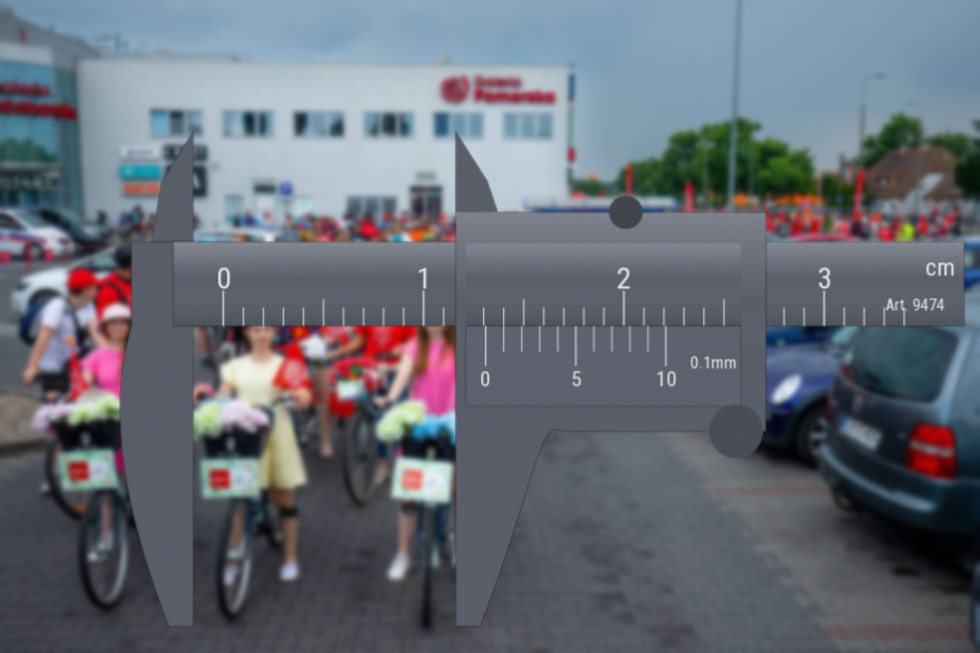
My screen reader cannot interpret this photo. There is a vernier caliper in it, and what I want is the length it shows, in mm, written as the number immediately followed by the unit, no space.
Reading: 13.1mm
